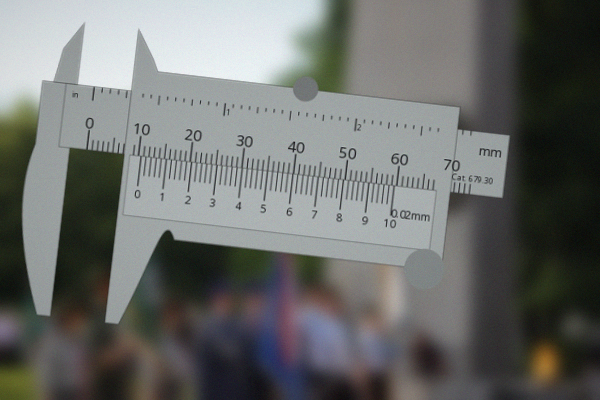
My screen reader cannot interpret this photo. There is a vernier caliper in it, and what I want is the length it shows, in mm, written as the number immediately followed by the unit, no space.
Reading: 10.5mm
